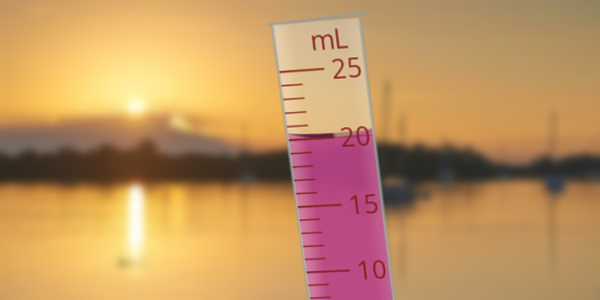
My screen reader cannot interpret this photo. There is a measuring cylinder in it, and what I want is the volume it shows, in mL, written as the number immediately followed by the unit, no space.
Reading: 20mL
